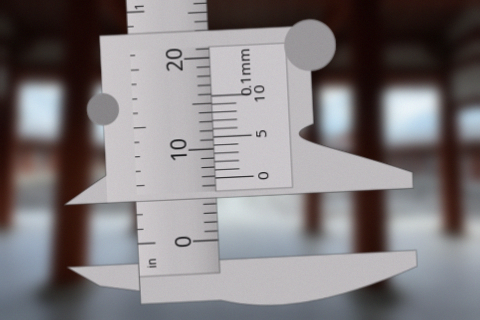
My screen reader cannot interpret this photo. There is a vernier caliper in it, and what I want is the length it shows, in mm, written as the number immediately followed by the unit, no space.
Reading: 6.8mm
